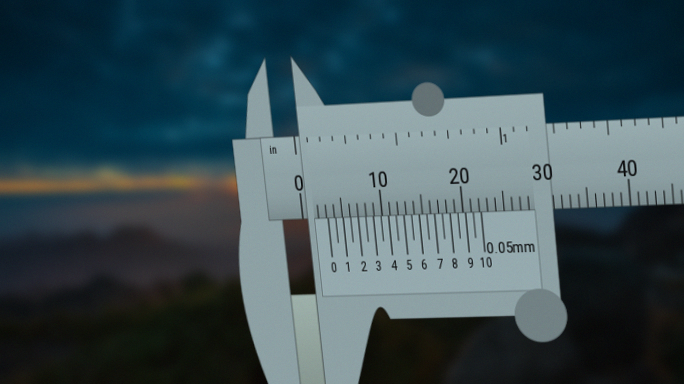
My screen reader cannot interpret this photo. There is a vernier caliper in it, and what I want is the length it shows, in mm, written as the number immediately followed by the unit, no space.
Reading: 3.2mm
